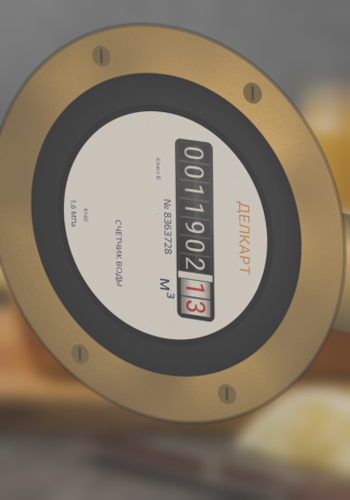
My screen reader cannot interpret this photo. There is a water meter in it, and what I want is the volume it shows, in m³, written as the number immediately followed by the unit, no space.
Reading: 11902.13m³
